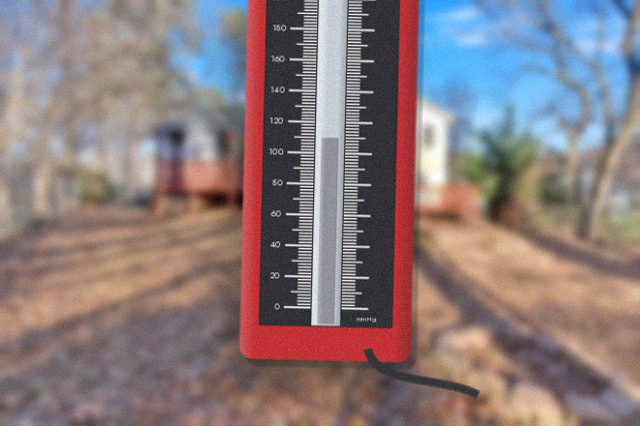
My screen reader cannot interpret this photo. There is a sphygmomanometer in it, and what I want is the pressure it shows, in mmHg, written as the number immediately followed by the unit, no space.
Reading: 110mmHg
